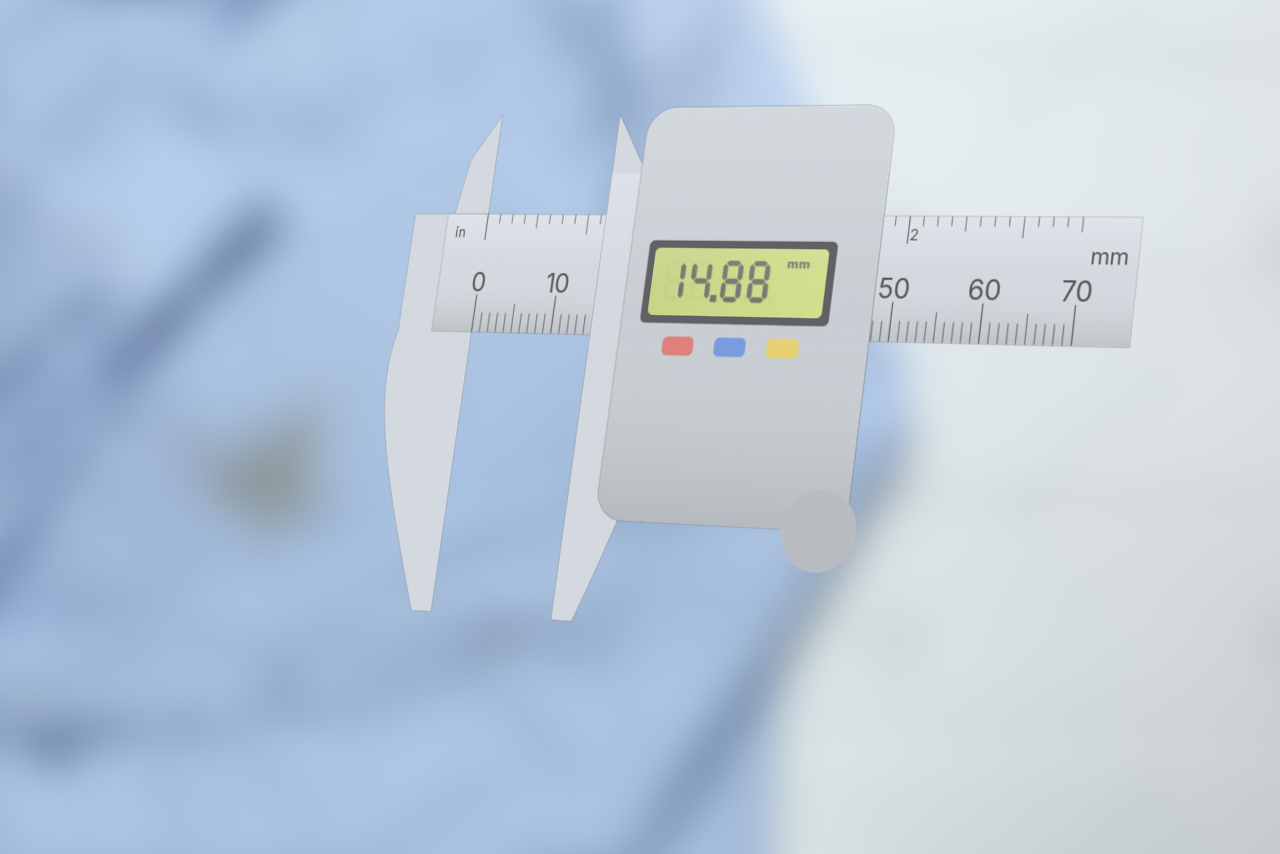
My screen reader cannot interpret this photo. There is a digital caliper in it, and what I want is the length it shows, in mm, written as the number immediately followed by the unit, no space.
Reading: 14.88mm
